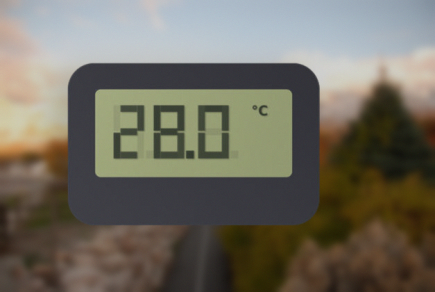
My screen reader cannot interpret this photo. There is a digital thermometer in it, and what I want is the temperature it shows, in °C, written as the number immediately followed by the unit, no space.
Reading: 28.0°C
